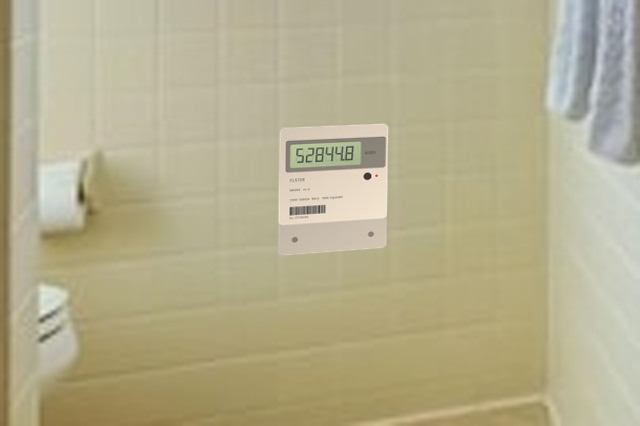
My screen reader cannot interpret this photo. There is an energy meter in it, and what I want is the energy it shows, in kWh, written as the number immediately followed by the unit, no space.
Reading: 52844.8kWh
